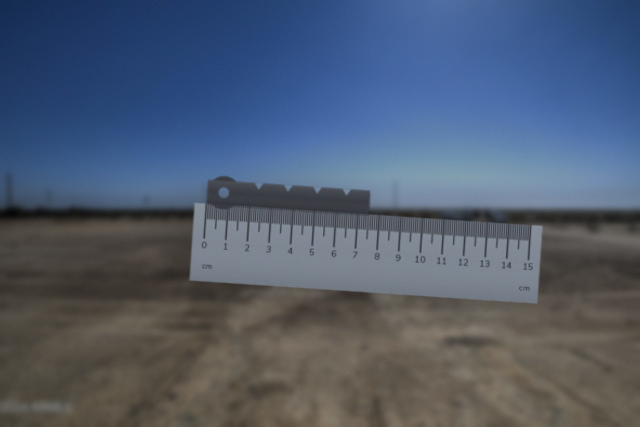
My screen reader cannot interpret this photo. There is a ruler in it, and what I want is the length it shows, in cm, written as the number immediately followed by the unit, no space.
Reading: 7.5cm
